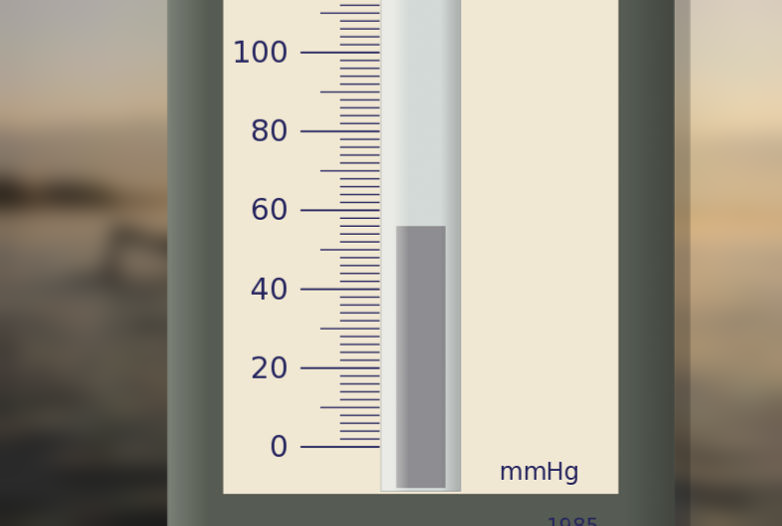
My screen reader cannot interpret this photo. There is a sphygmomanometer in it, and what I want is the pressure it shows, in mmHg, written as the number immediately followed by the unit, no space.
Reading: 56mmHg
